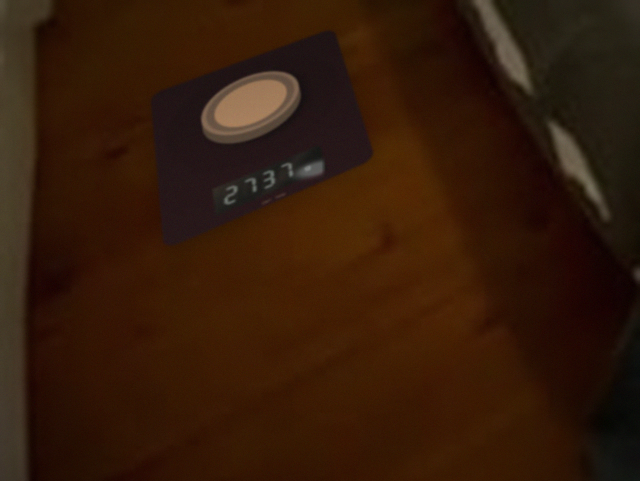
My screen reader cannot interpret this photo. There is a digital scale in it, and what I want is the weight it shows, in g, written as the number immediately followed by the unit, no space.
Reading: 2737g
